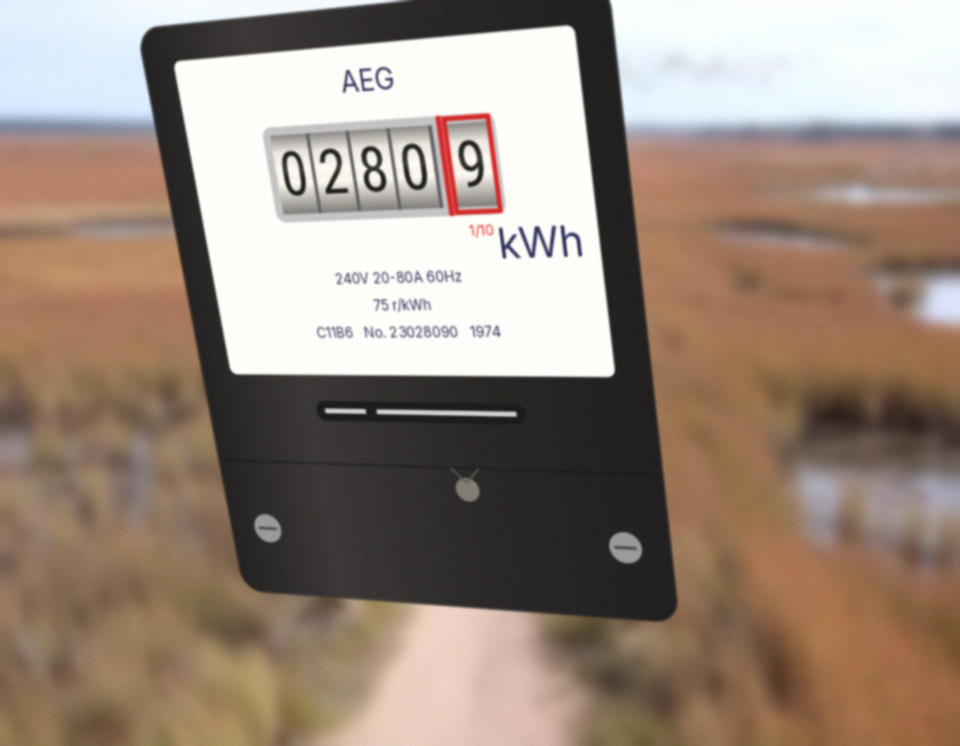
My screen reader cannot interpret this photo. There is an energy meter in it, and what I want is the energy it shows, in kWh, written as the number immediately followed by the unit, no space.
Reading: 280.9kWh
